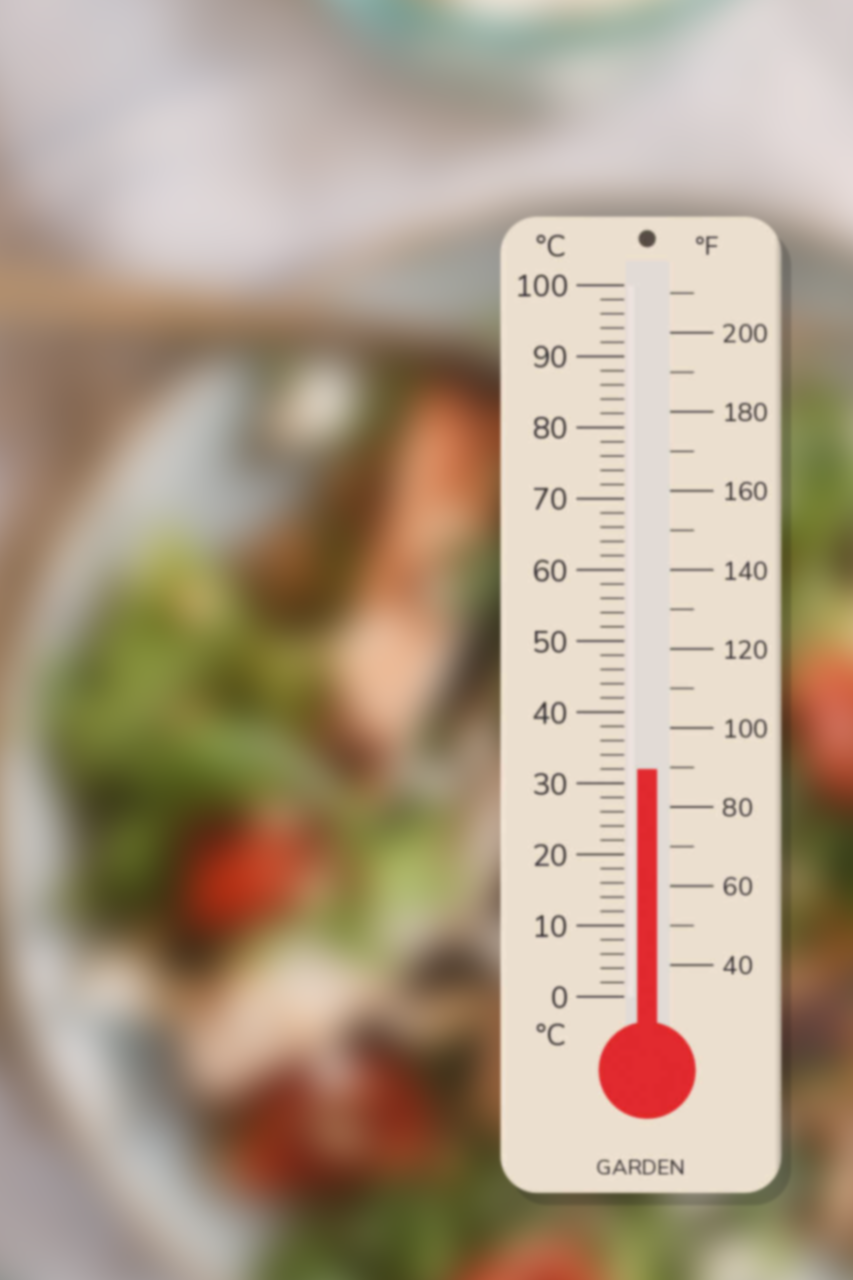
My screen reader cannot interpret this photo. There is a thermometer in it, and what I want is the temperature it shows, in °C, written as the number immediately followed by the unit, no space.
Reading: 32°C
